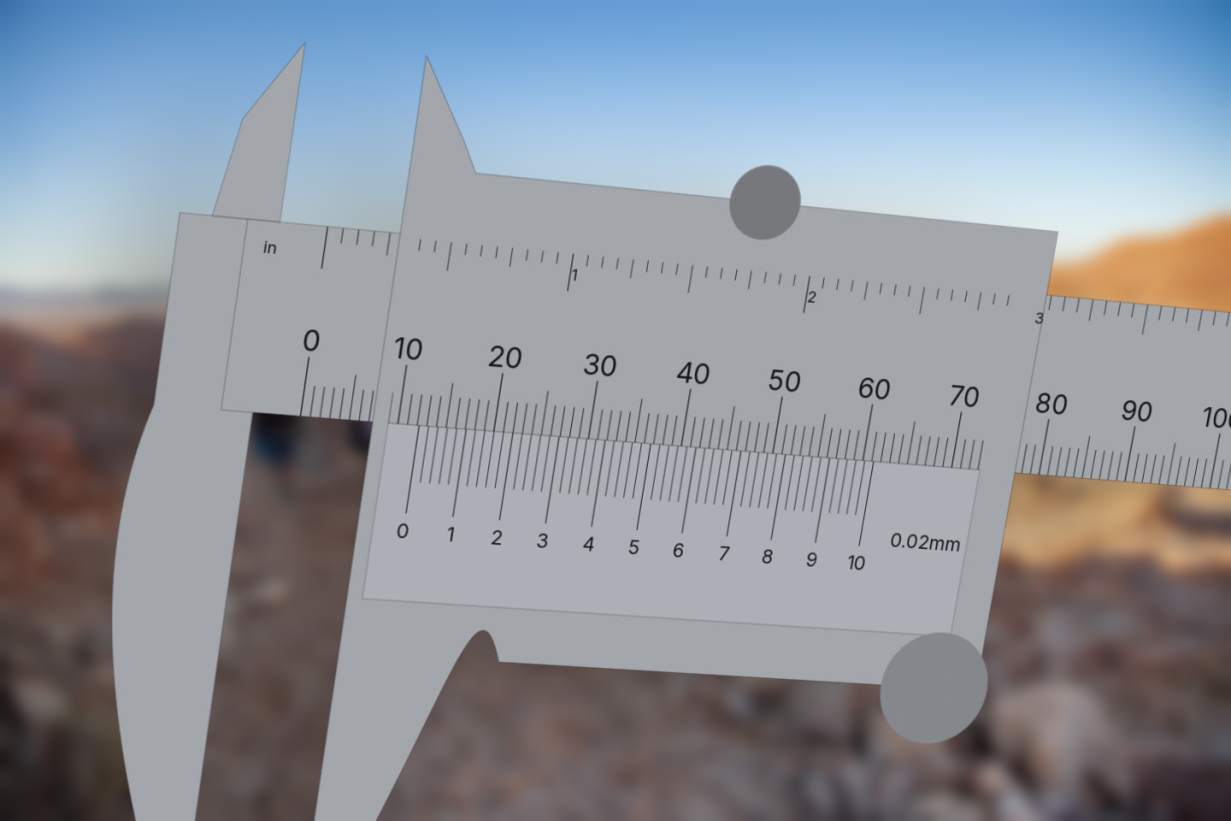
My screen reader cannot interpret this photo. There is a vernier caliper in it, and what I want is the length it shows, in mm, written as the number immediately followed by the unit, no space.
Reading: 12.2mm
